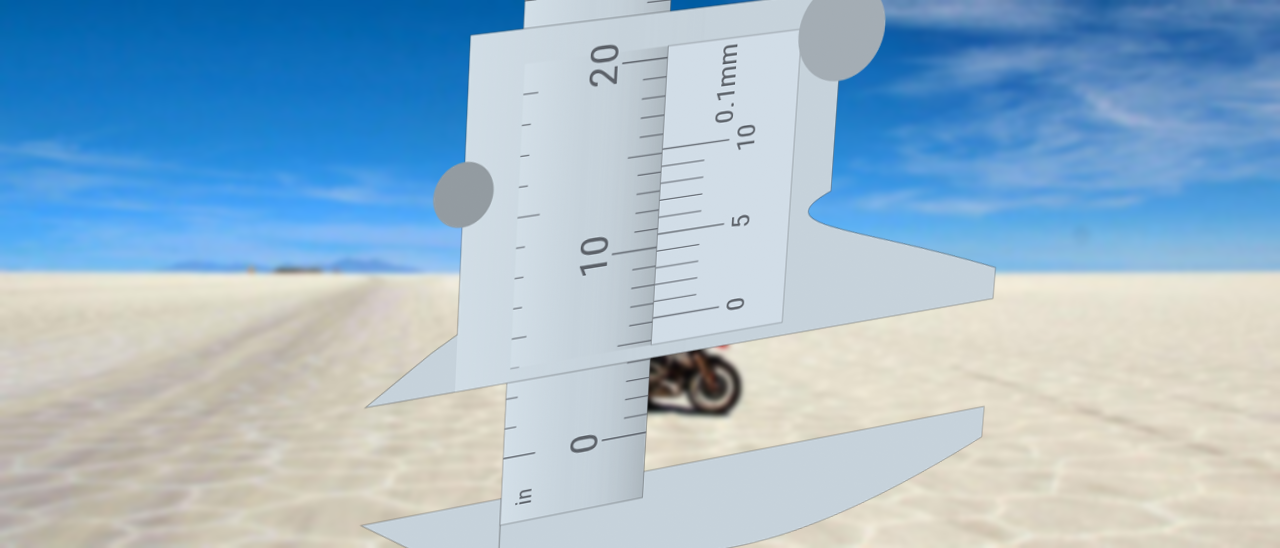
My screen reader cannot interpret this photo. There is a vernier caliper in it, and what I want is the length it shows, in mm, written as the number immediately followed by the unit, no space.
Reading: 6.2mm
